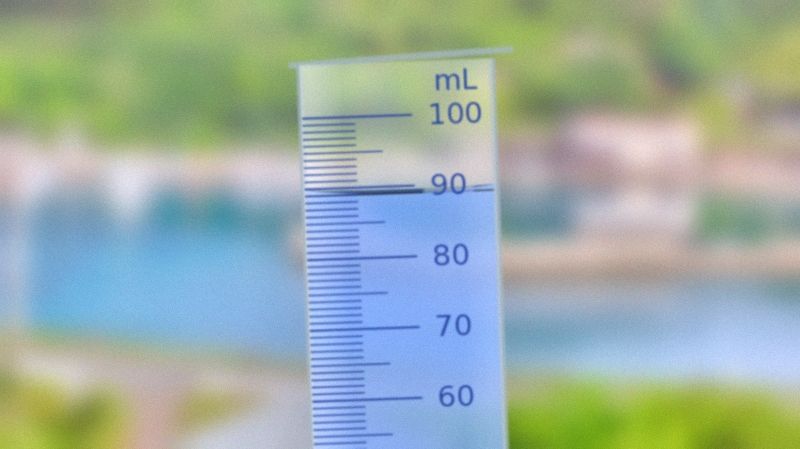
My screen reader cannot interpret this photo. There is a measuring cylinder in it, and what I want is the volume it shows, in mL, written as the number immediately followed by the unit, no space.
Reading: 89mL
